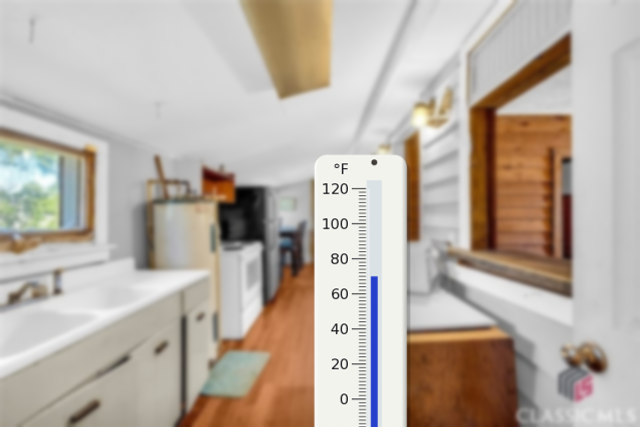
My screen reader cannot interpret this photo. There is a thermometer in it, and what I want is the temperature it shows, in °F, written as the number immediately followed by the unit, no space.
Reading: 70°F
